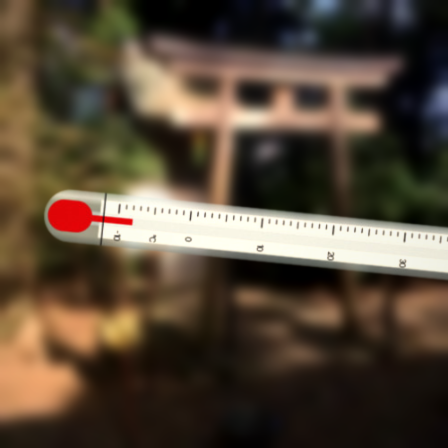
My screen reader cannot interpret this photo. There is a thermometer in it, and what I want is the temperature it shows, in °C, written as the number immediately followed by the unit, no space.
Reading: -8°C
